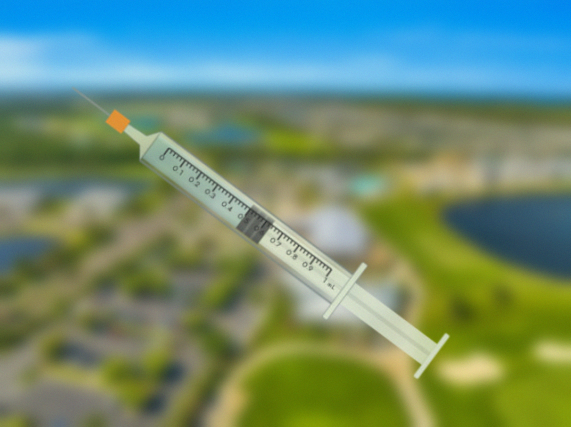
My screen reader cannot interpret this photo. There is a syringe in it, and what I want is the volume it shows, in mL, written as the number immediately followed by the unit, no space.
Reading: 0.5mL
